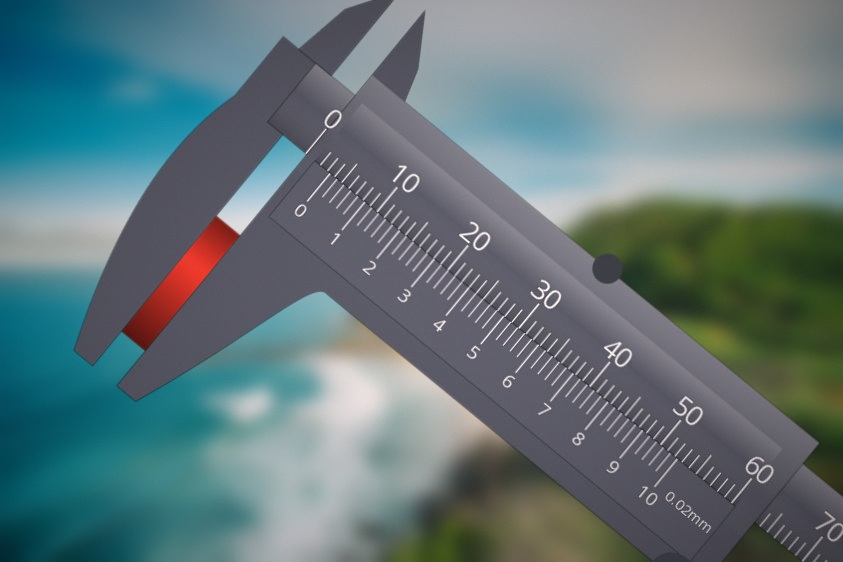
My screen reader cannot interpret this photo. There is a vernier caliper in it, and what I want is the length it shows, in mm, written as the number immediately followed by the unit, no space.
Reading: 3.4mm
